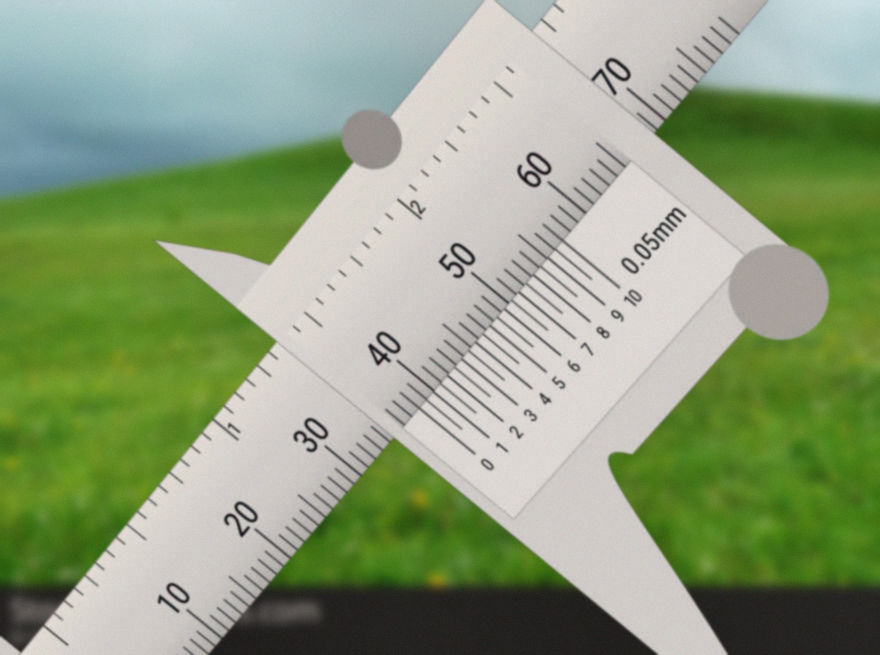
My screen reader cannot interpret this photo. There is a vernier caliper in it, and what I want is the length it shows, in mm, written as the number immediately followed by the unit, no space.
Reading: 38.0mm
